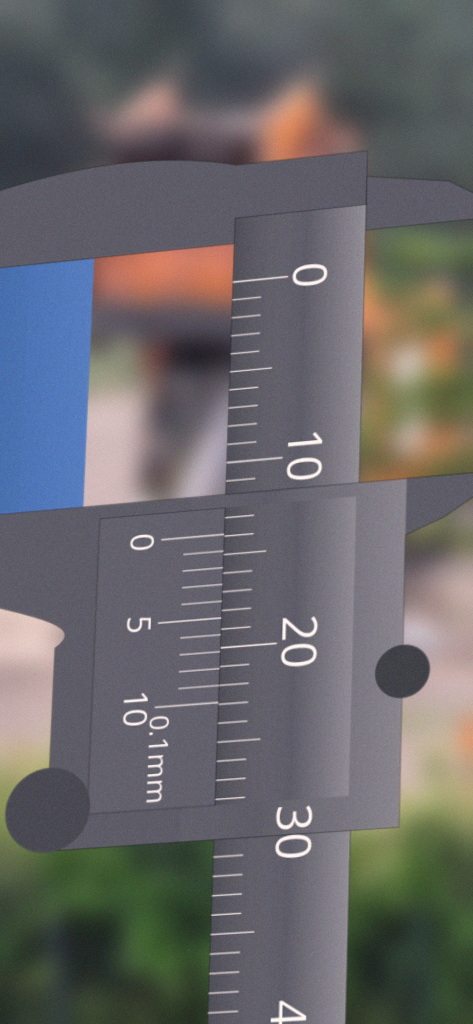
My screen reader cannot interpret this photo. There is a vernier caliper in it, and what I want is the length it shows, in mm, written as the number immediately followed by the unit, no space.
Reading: 13.9mm
